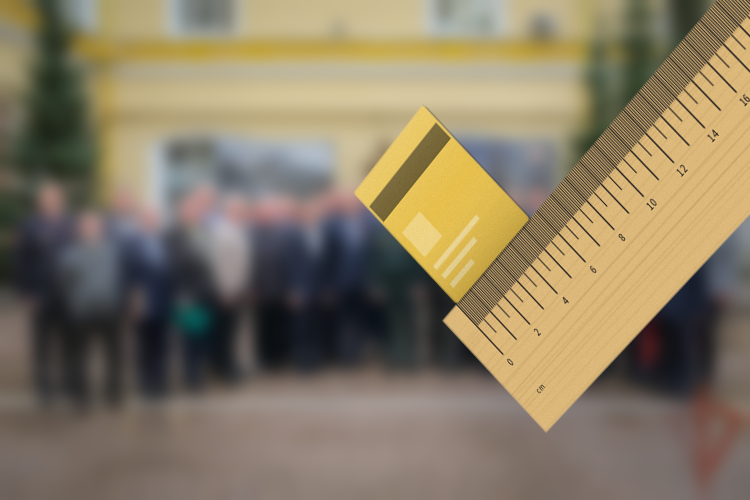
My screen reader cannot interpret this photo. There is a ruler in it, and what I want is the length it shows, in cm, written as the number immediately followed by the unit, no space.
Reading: 5.5cm
